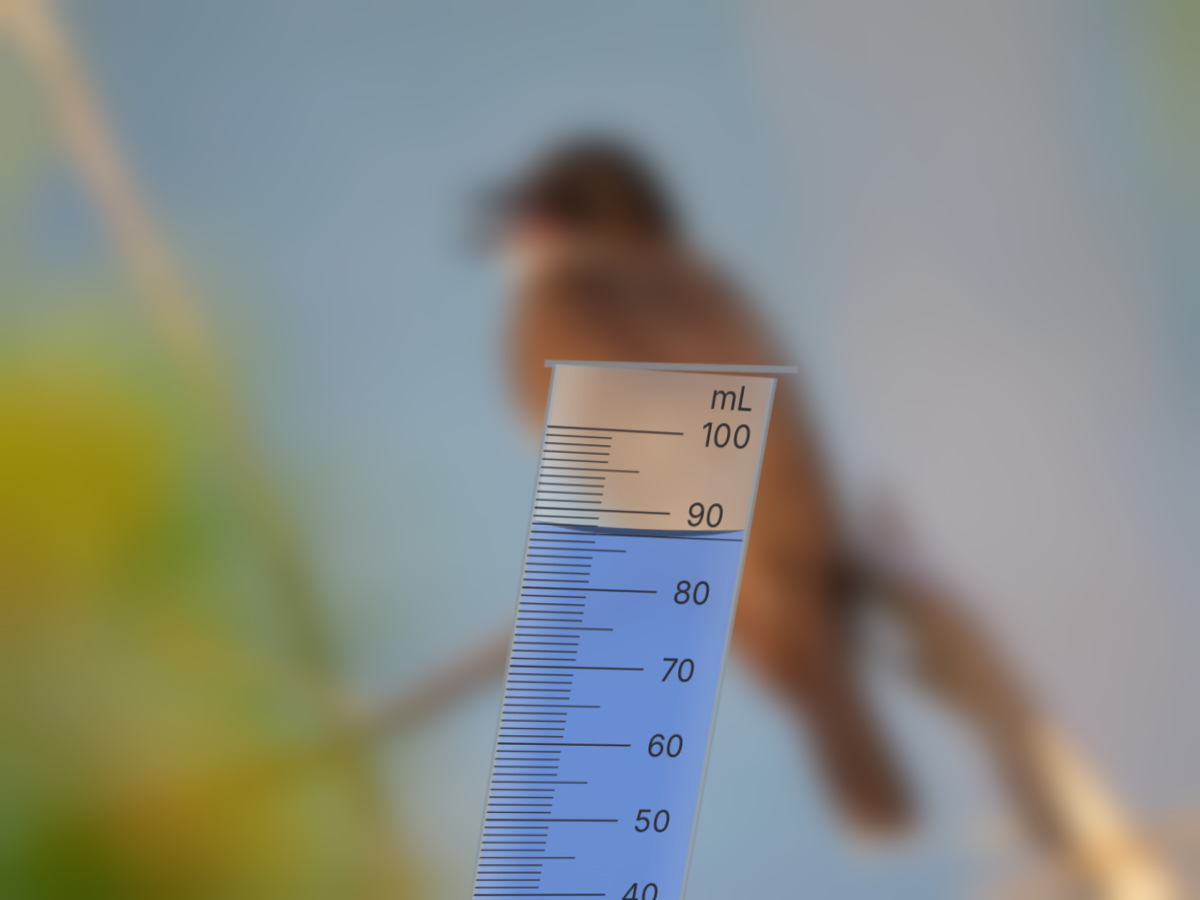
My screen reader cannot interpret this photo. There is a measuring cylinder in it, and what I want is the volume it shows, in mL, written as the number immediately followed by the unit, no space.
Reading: 87mL
